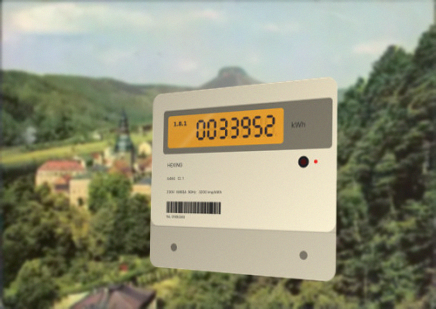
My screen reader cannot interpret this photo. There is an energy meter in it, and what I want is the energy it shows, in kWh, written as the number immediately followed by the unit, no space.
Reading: 33952kWh
